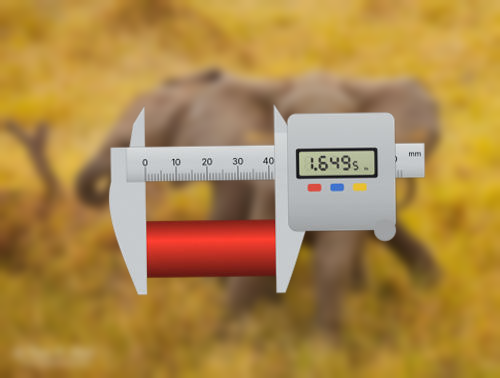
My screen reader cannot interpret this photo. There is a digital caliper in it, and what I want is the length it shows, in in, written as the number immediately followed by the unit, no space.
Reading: 1.6495in
